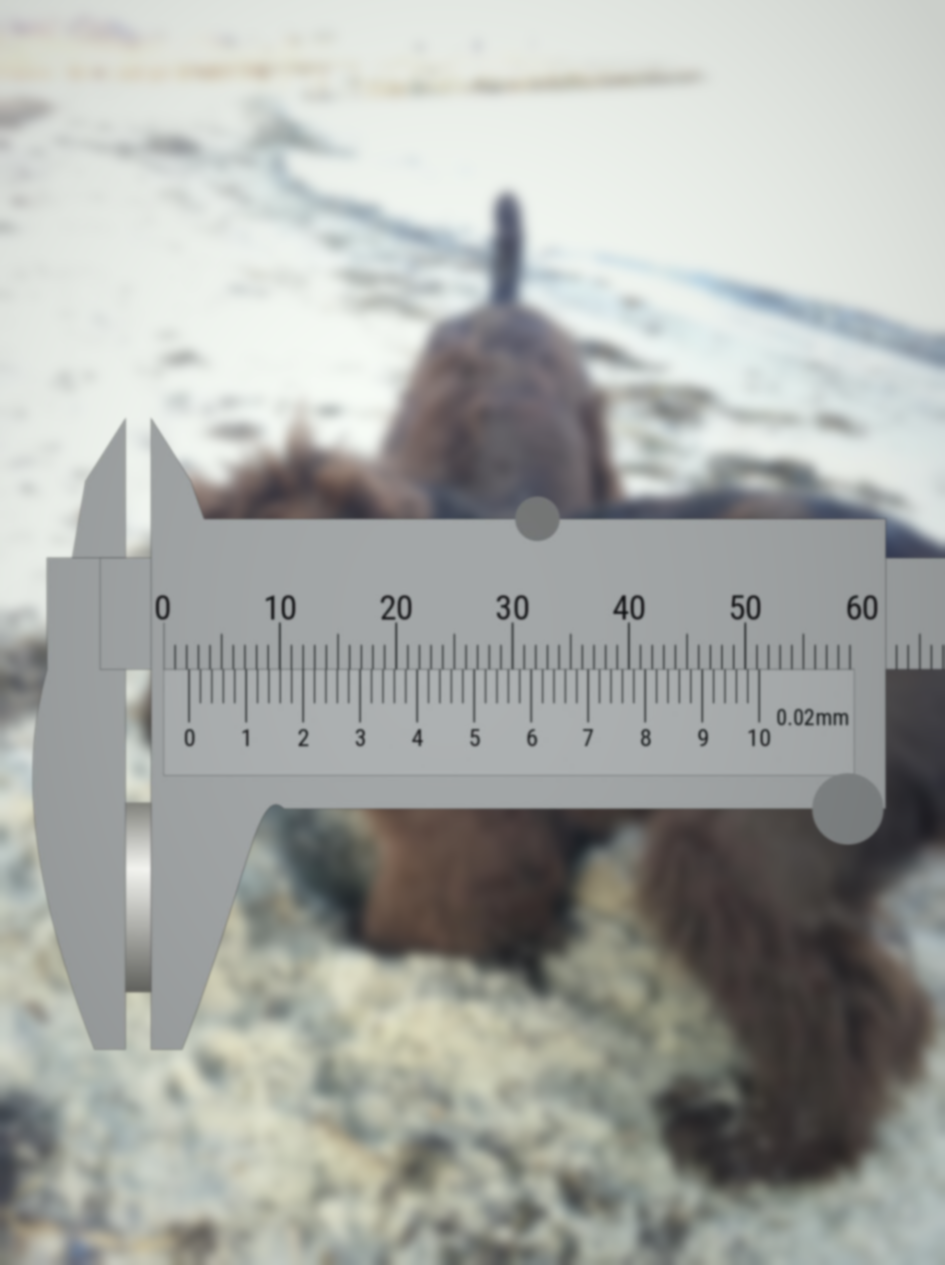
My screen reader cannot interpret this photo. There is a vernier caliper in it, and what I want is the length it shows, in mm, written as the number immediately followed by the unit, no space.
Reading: 2.2mm
